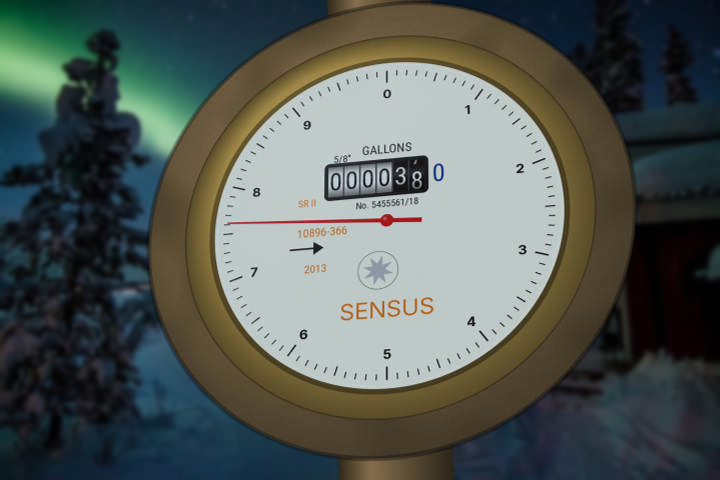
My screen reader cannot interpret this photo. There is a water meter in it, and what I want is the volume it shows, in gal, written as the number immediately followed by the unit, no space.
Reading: 377.6gal
